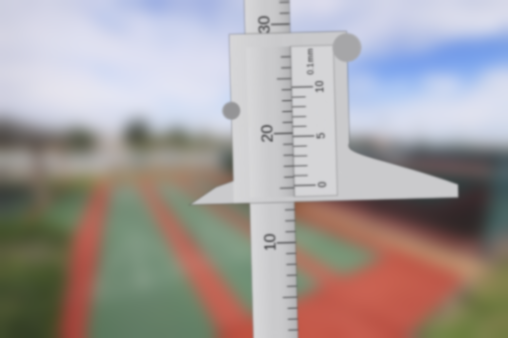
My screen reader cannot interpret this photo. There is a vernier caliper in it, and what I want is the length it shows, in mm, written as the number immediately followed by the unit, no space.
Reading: 15.2mm
